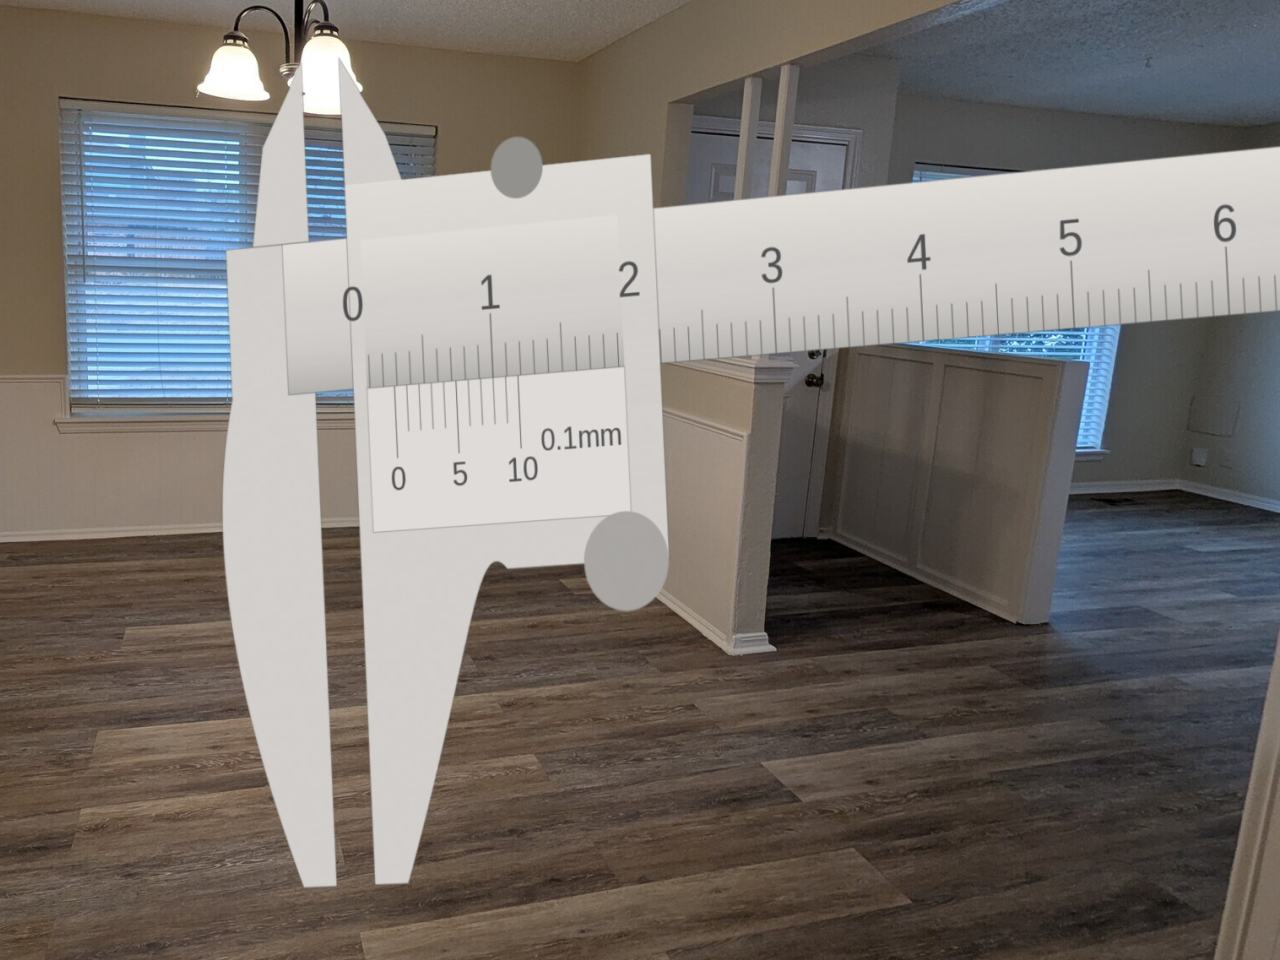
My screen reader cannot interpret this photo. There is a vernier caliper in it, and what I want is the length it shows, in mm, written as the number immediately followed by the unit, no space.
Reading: 2.8mm
